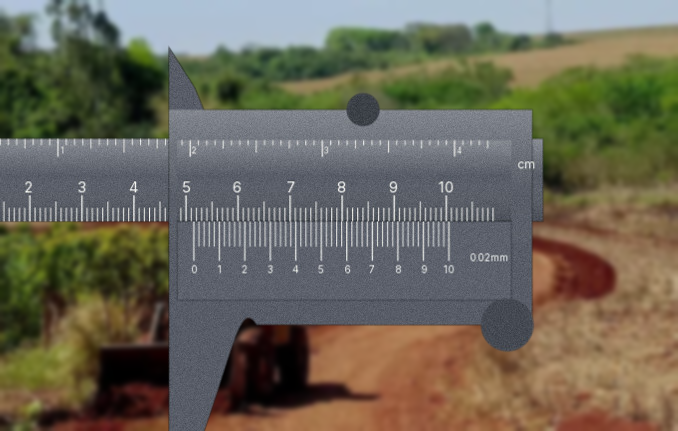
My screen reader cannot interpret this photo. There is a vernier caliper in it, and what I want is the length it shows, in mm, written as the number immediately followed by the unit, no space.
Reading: 51.5mm
